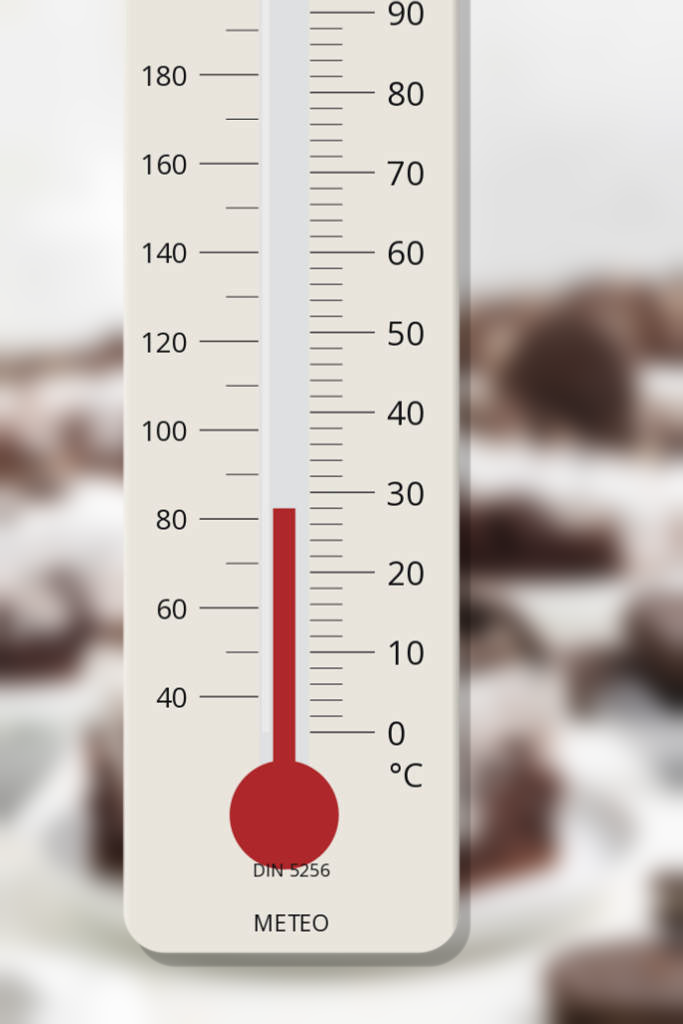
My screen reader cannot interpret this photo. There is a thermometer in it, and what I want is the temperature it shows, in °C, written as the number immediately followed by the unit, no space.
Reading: 28°C
